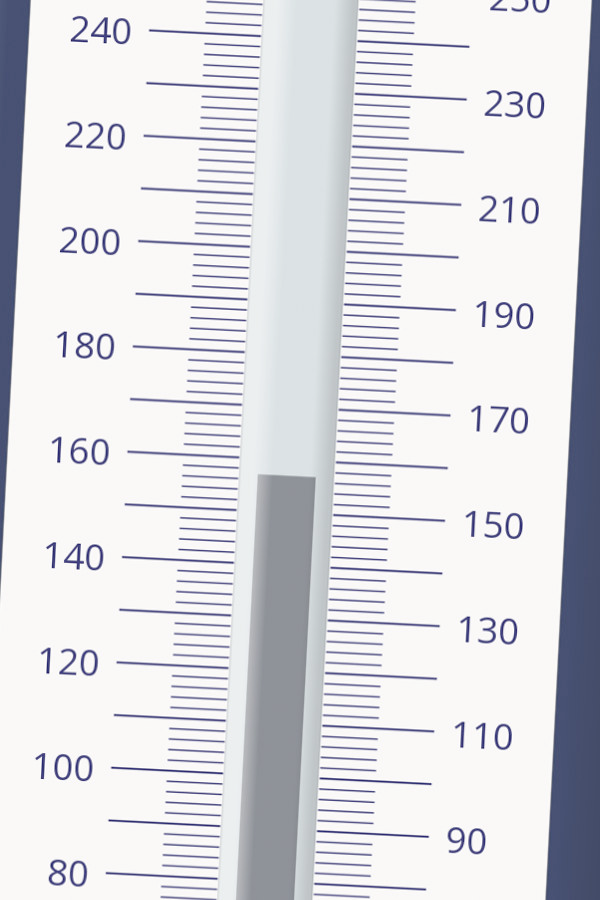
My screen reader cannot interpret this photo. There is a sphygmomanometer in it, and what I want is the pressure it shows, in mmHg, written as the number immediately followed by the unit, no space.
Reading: 157mmHg
